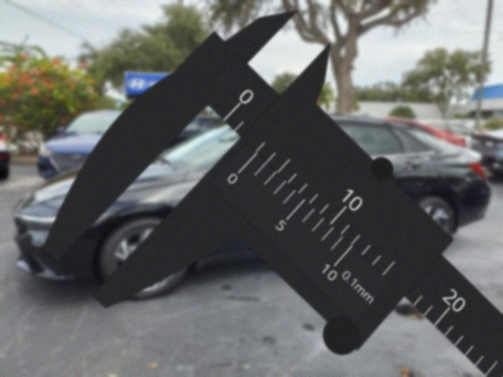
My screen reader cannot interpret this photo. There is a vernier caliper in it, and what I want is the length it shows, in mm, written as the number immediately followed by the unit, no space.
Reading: 3.1mm
